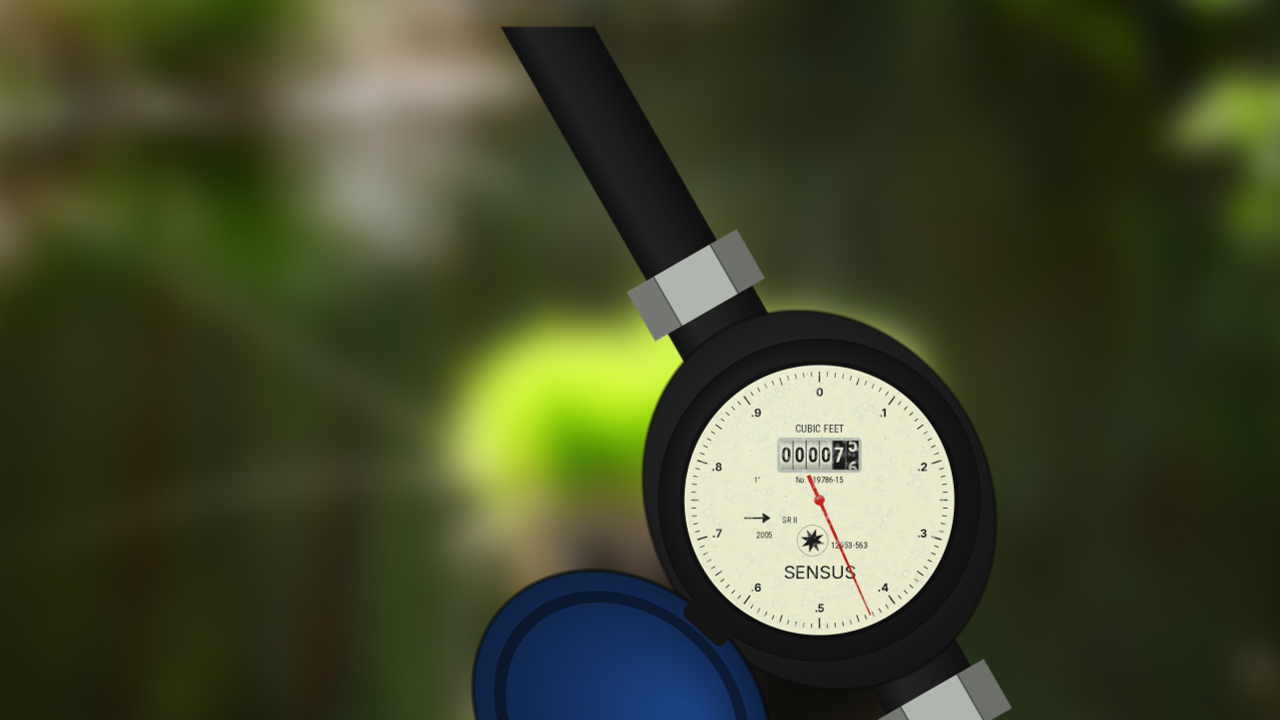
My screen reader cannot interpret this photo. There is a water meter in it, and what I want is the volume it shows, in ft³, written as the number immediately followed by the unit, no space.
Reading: 75.43ft³
